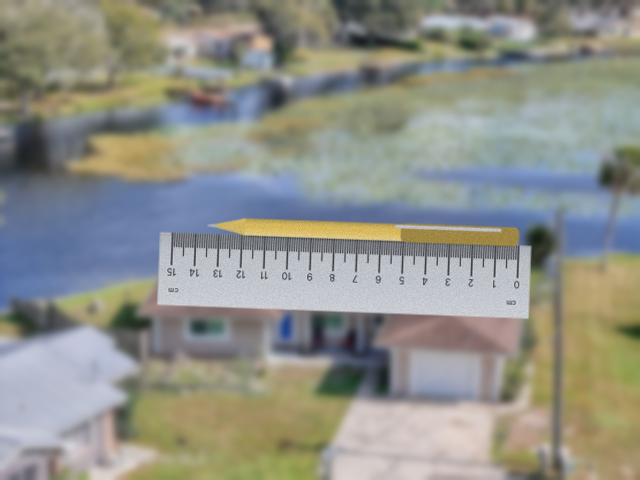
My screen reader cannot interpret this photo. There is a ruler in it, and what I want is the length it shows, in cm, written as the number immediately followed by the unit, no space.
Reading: 13.5cm
